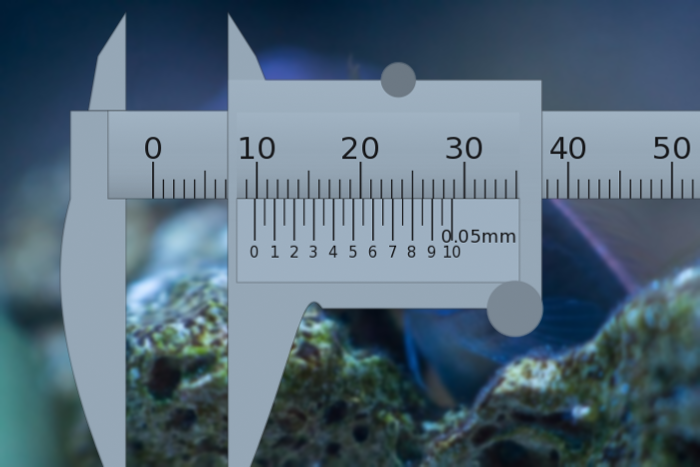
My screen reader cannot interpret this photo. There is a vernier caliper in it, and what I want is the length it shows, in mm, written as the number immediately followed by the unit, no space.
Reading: 9.8mm
